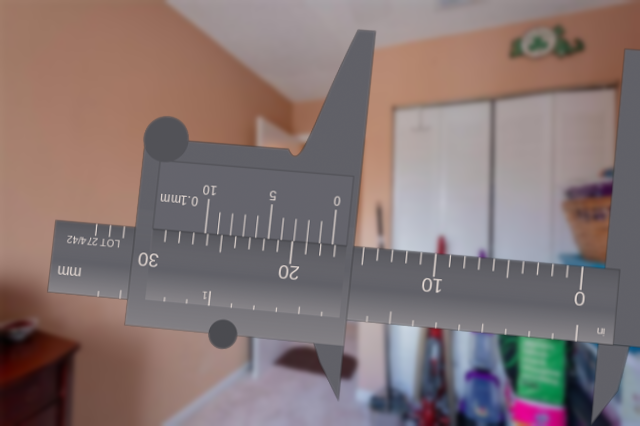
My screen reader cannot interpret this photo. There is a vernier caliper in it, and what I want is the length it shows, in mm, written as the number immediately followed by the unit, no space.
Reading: 17.2mm
